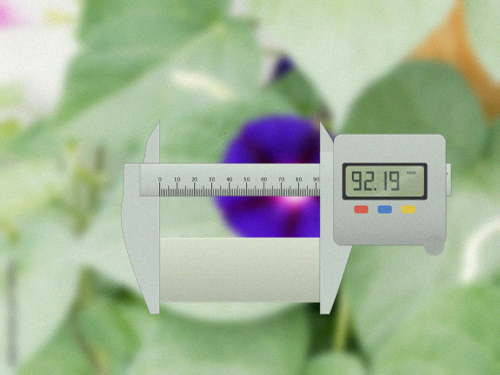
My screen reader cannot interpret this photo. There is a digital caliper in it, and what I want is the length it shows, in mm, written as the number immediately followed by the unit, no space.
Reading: 92.19mm
